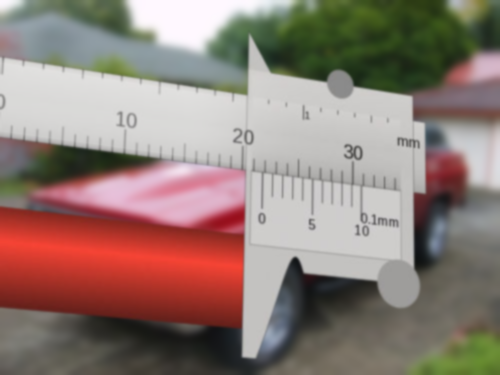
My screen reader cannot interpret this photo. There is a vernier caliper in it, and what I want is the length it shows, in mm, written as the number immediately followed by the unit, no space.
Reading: 21.8mm
